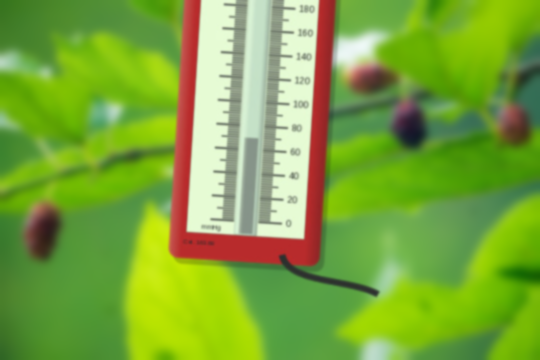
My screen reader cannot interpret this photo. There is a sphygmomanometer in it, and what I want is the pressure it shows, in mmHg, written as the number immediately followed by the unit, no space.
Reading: 70mmHg
